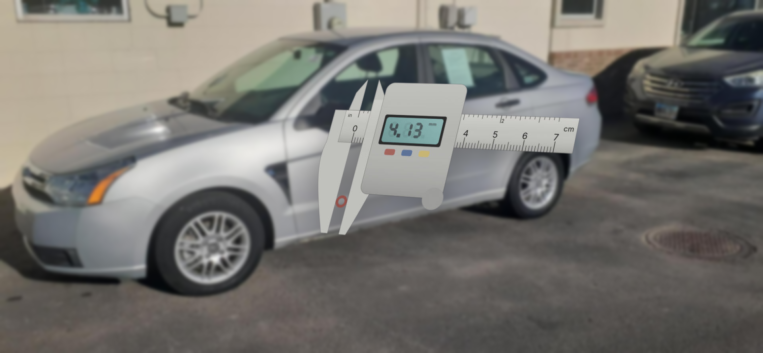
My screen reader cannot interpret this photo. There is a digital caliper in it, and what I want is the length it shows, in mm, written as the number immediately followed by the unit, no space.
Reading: 4.13mm
